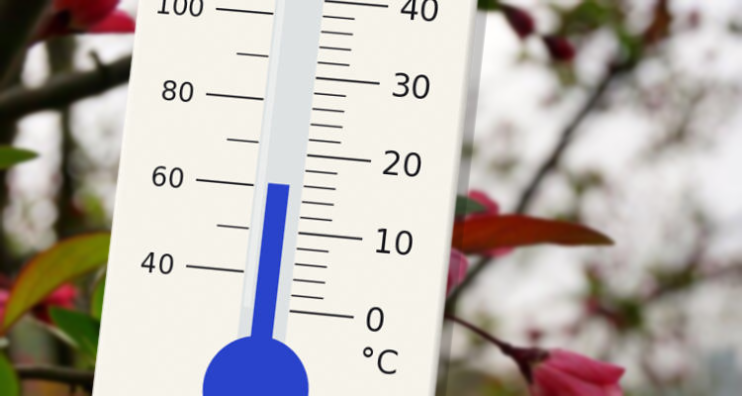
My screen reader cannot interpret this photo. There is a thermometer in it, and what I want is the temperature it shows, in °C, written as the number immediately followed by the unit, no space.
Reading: 16°C
